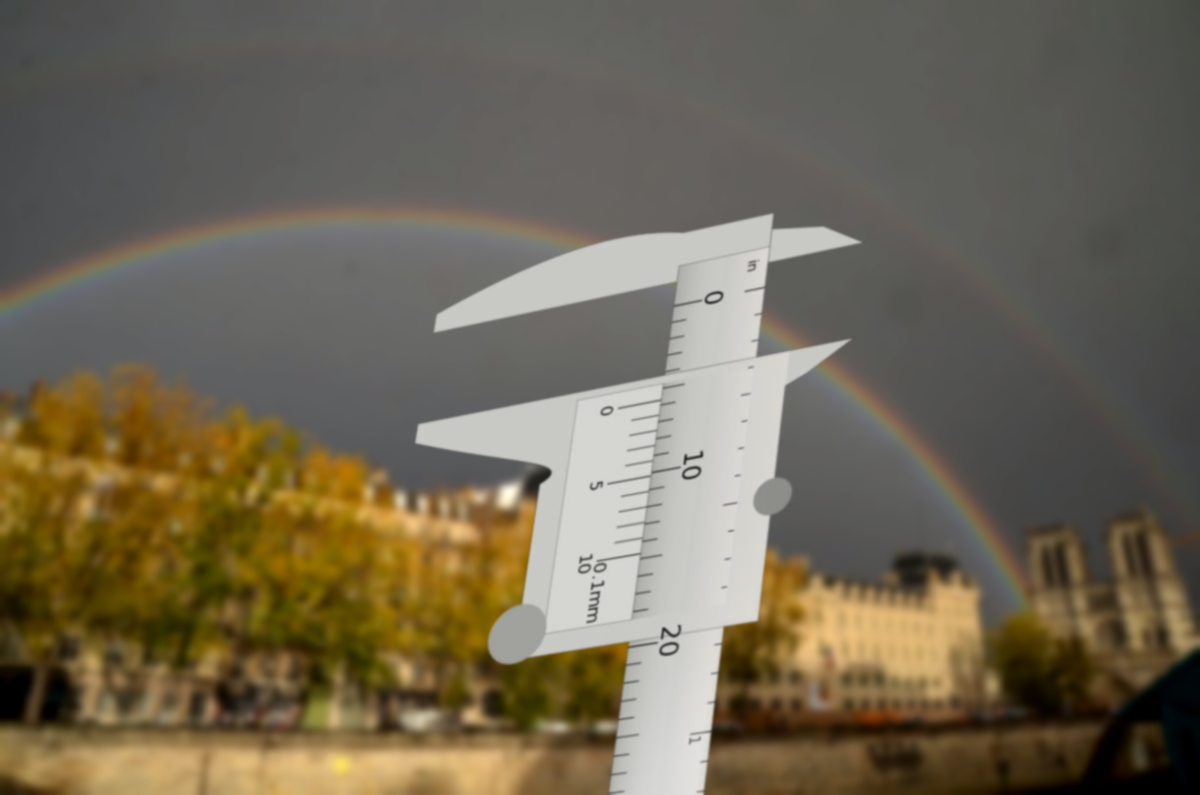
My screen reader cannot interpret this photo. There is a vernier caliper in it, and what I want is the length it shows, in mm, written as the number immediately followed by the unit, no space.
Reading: 5.7mm
